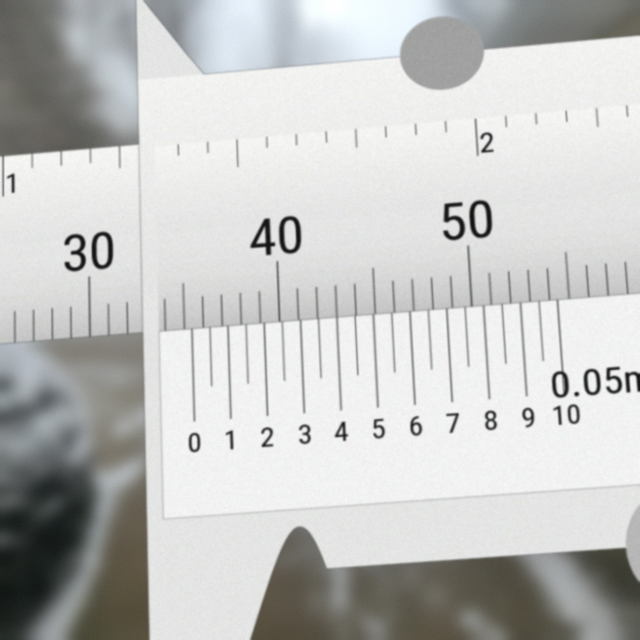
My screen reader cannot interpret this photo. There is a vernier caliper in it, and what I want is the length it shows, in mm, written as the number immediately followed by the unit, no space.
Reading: 35.4mm
